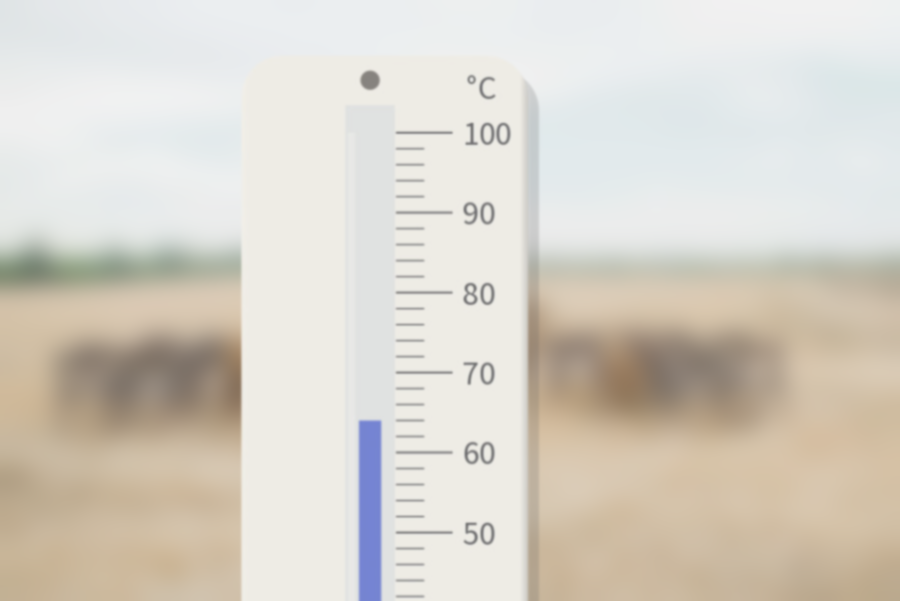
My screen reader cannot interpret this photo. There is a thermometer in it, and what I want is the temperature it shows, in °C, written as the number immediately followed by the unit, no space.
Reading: 64°C
